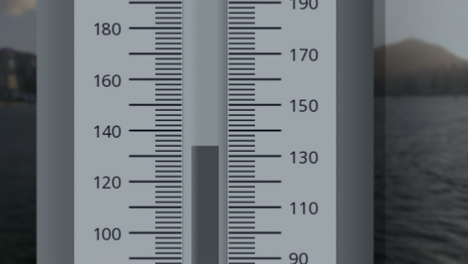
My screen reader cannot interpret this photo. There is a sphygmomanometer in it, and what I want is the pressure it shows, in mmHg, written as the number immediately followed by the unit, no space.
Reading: 134mmHg
